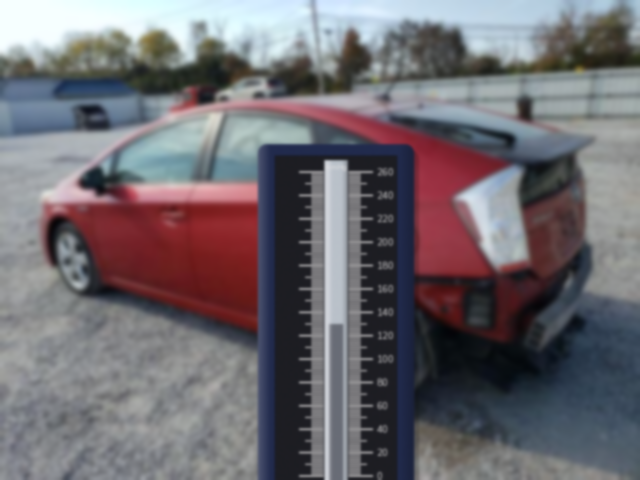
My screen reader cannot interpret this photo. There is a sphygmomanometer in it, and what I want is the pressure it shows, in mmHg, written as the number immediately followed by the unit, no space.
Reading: 130mmHg
